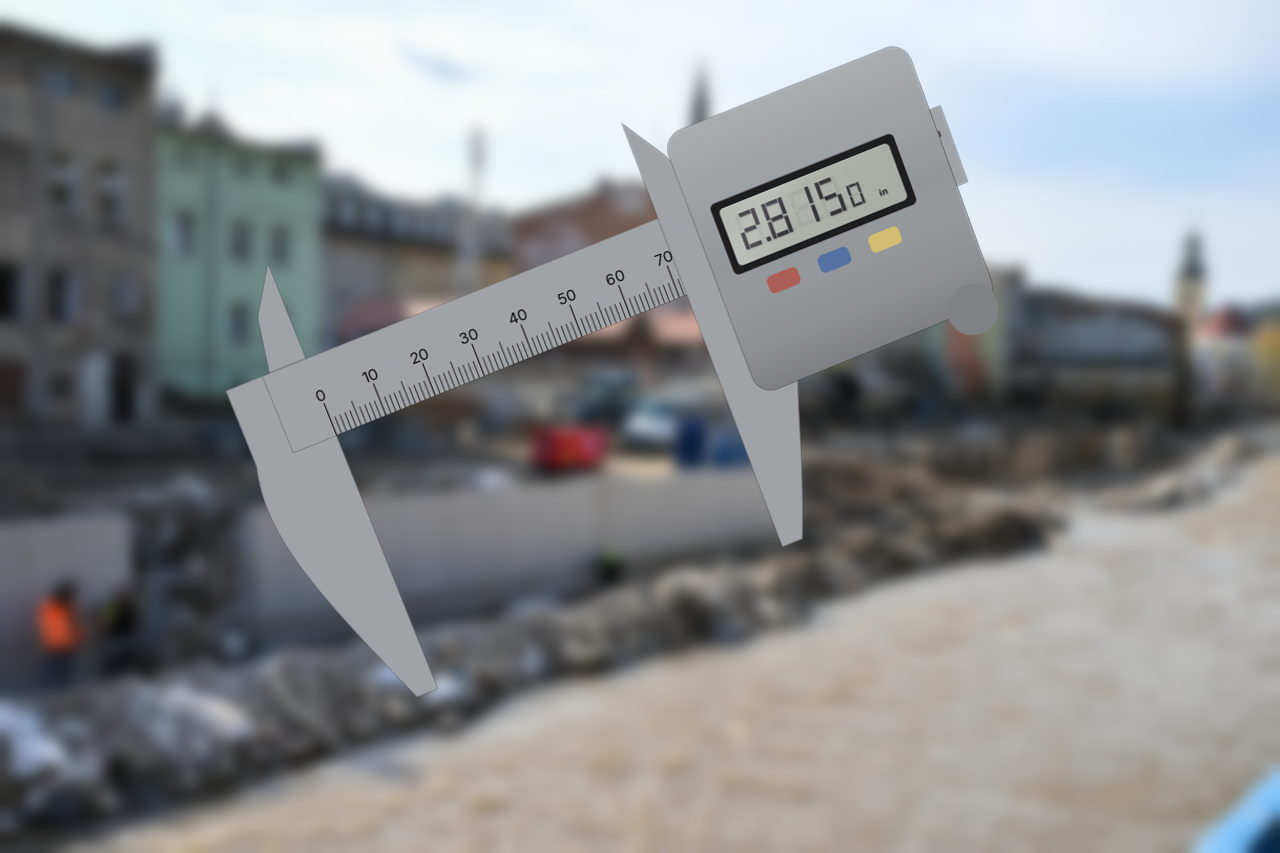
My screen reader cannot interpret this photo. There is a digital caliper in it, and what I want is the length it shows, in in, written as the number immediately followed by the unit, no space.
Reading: 2.8150in
